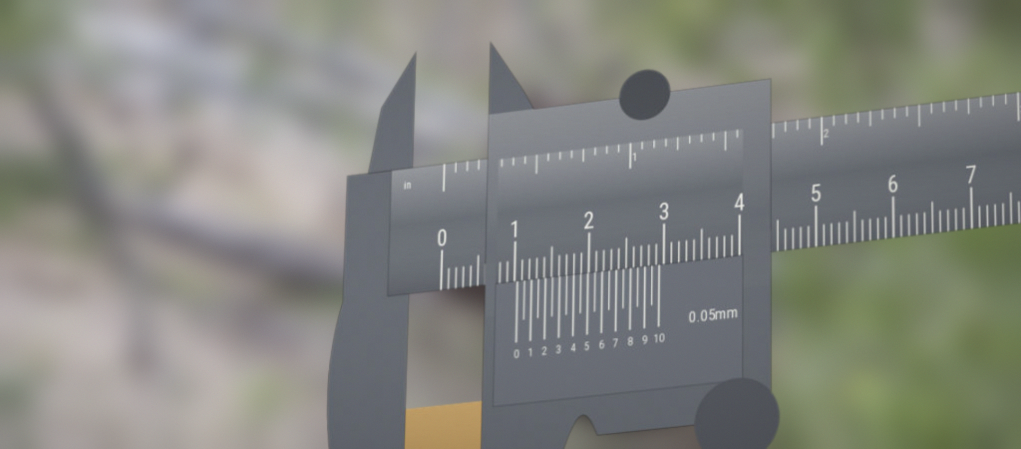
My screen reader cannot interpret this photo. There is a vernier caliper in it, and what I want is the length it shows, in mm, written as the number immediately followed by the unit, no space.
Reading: 10.4mm
